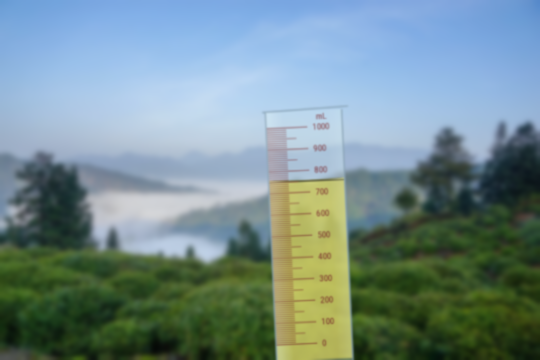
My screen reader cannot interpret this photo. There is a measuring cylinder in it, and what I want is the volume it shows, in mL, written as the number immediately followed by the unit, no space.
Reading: 750mL
